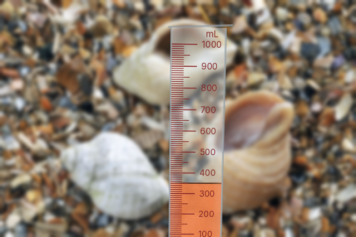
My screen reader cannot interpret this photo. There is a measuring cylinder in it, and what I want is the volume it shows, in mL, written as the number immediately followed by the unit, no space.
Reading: 350mL
